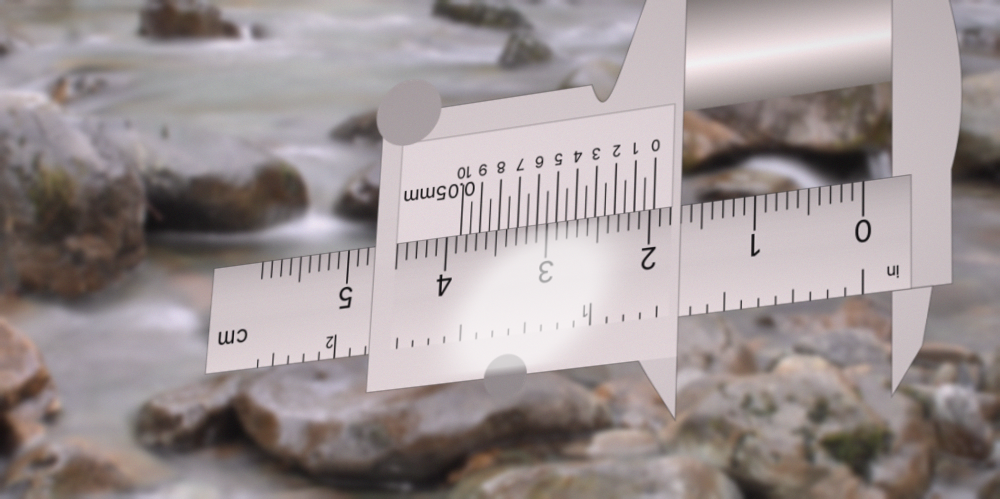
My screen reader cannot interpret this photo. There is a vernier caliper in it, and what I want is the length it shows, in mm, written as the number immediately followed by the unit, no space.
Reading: 19.6mm
